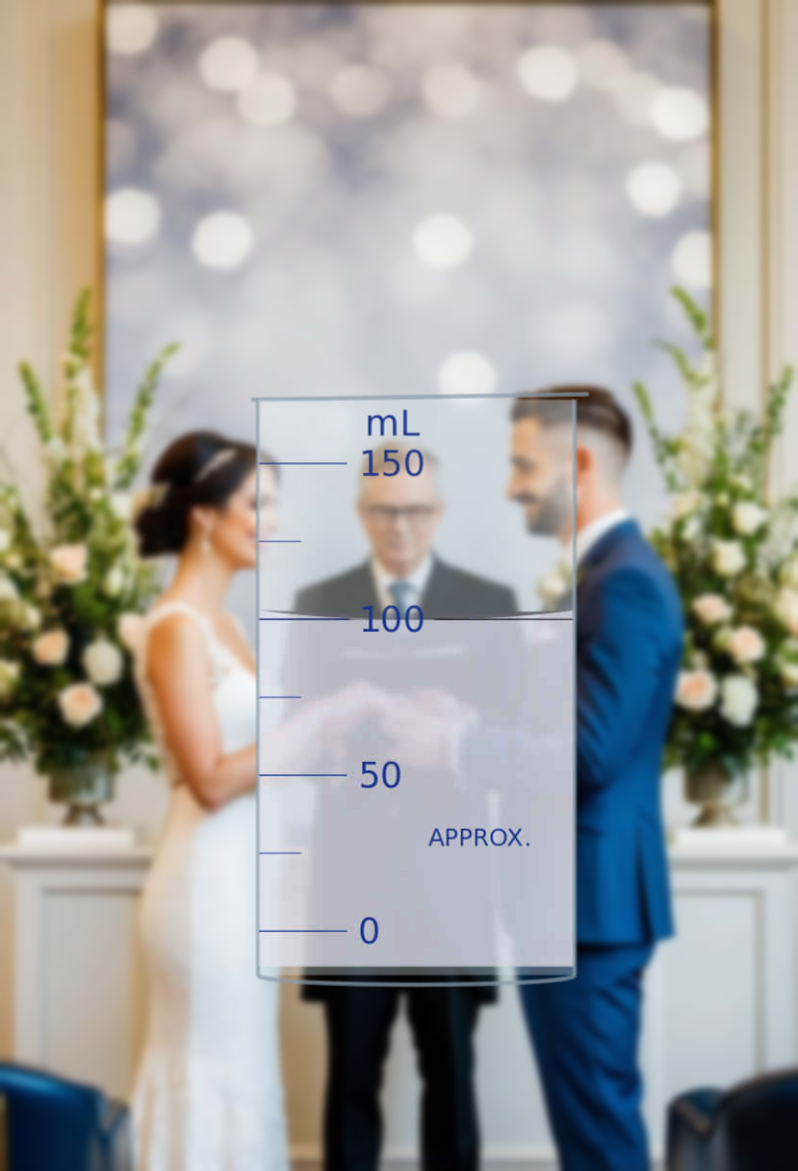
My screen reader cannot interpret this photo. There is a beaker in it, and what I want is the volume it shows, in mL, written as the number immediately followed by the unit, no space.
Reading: 100mL
